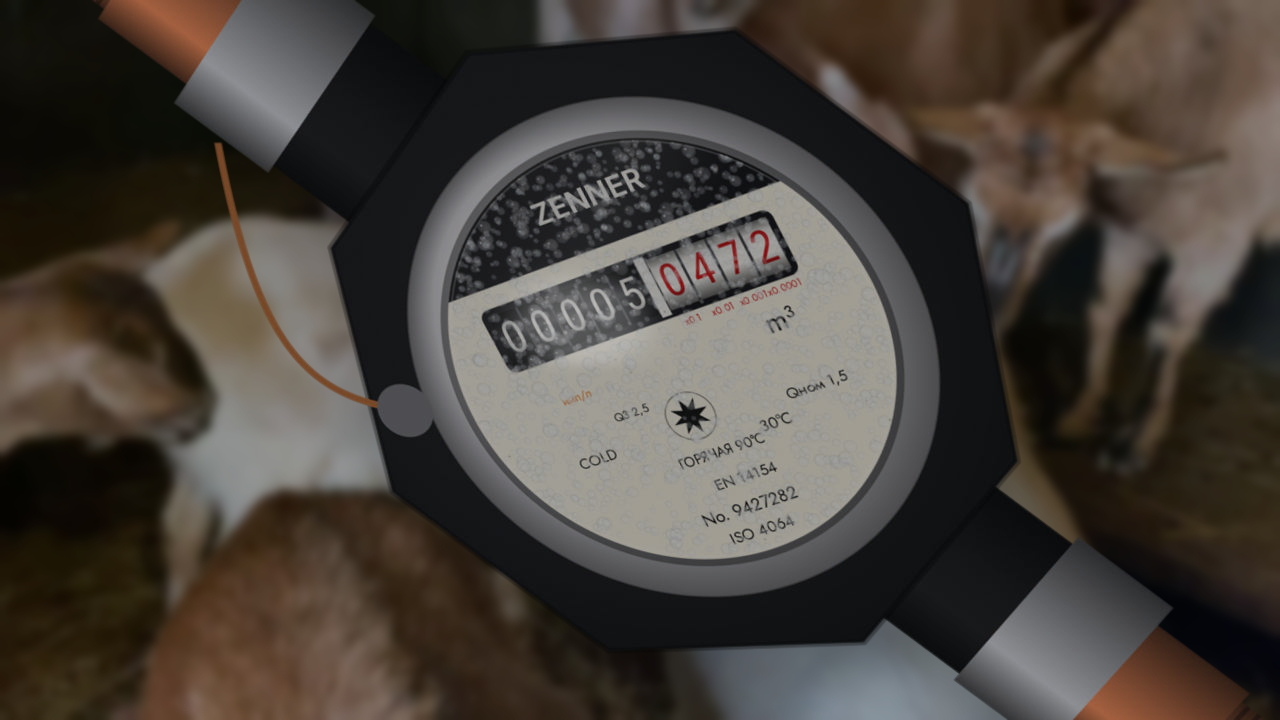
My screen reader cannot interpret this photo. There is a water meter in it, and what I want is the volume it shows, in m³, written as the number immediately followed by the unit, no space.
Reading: 5.0472m³
